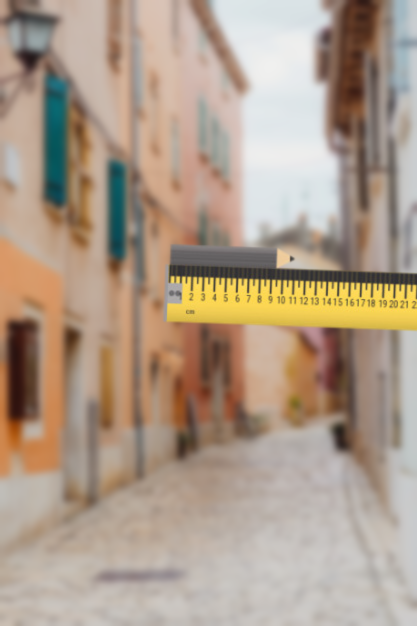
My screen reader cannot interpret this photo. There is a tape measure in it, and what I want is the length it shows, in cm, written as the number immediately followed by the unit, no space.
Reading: 11cm
